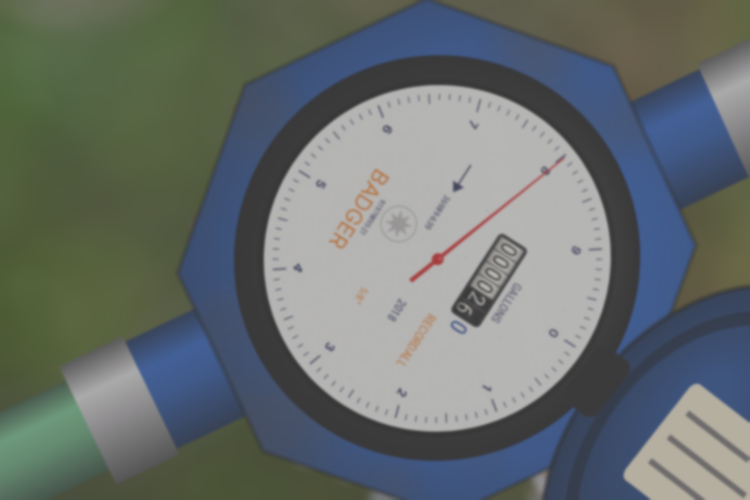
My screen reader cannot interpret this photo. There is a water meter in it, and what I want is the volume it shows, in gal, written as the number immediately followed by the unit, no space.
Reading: 258.0gal
